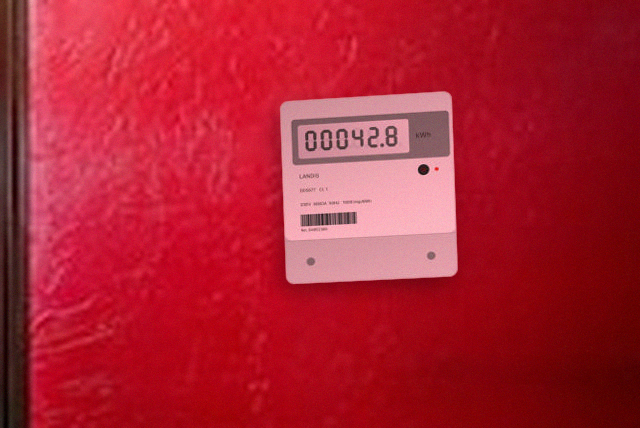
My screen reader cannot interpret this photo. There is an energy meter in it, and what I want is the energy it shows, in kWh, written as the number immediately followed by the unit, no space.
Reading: 42.8kWh
